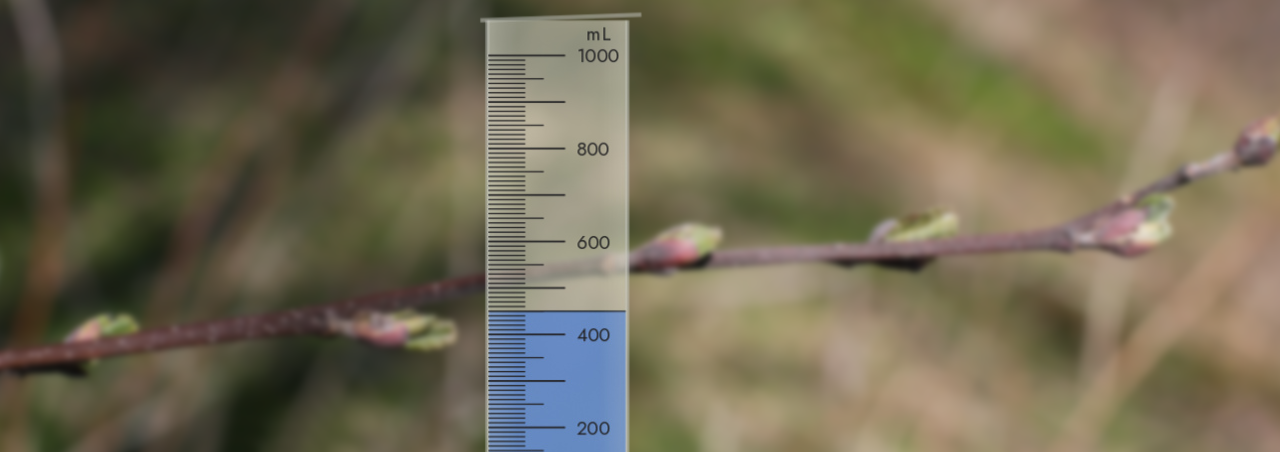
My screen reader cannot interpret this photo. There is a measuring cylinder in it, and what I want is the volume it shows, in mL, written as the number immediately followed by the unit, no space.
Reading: 450mL
